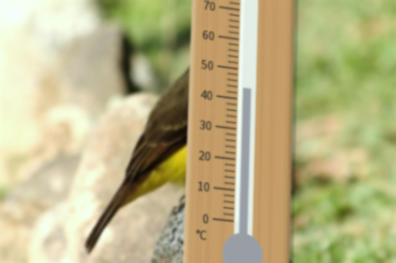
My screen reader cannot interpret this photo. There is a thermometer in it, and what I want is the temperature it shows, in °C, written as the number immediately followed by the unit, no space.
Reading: 44°C
